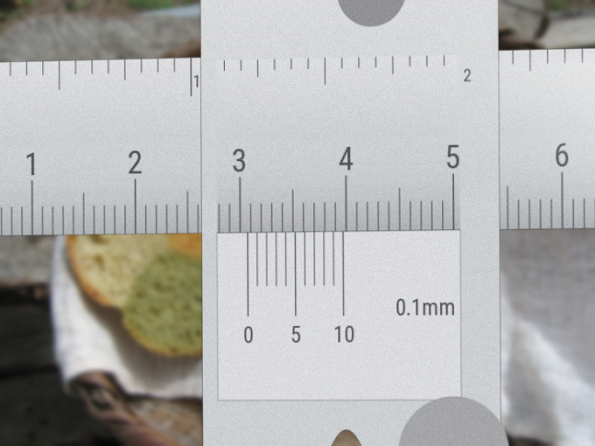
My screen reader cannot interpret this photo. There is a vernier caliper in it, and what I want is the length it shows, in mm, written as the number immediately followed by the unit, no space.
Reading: 30.7mm
